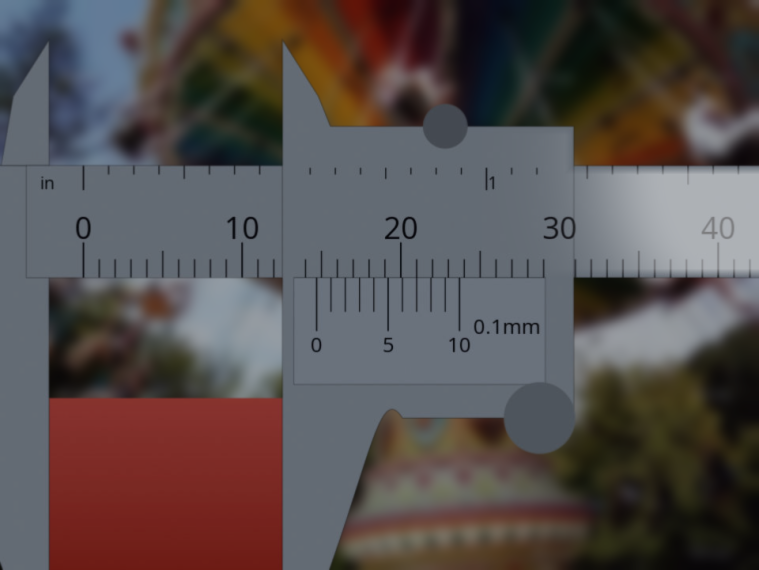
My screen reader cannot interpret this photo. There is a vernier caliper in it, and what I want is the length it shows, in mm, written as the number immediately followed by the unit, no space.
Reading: 14.7mm
